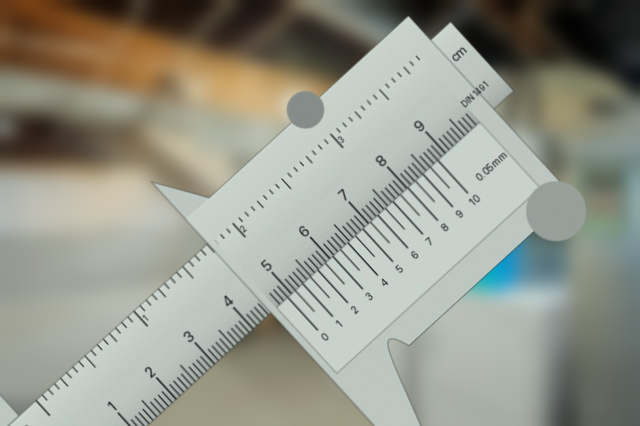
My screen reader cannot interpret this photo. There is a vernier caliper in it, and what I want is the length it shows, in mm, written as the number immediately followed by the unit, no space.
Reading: 49.0mm
